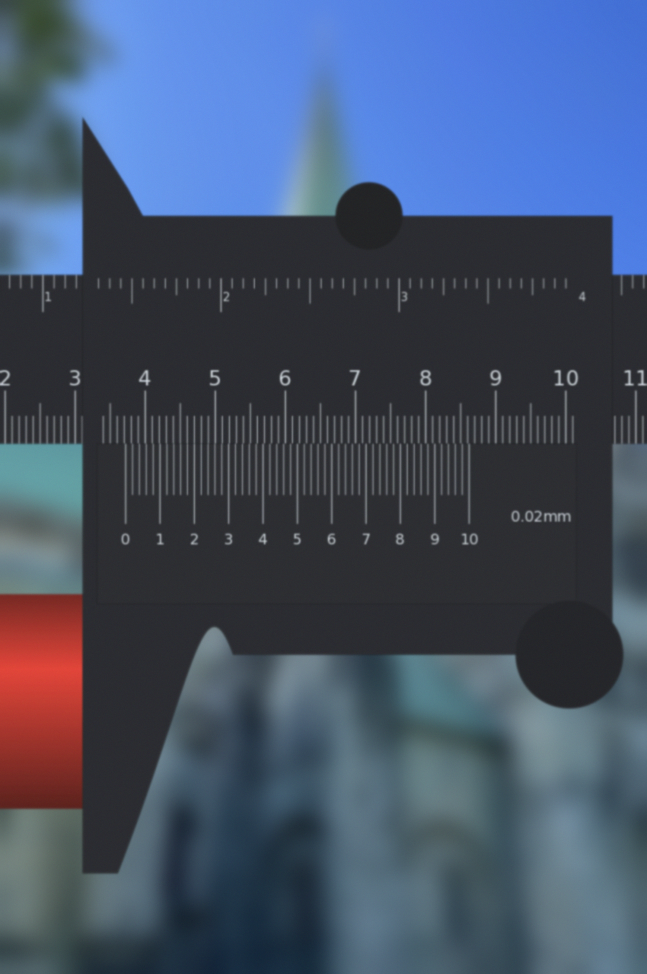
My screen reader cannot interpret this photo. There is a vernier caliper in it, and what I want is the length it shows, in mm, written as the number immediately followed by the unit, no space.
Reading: 37.2mm
